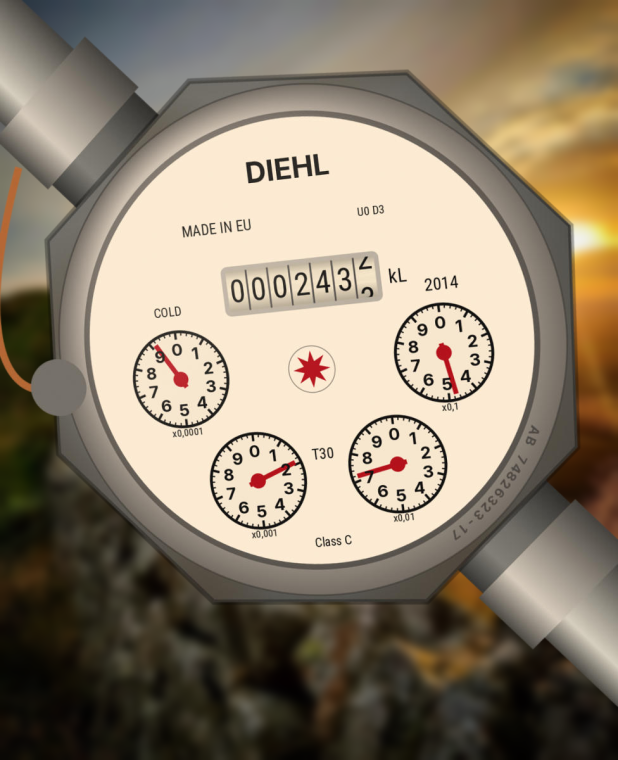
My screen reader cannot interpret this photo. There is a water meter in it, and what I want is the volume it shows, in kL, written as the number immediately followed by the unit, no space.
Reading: 2432.4719kL
